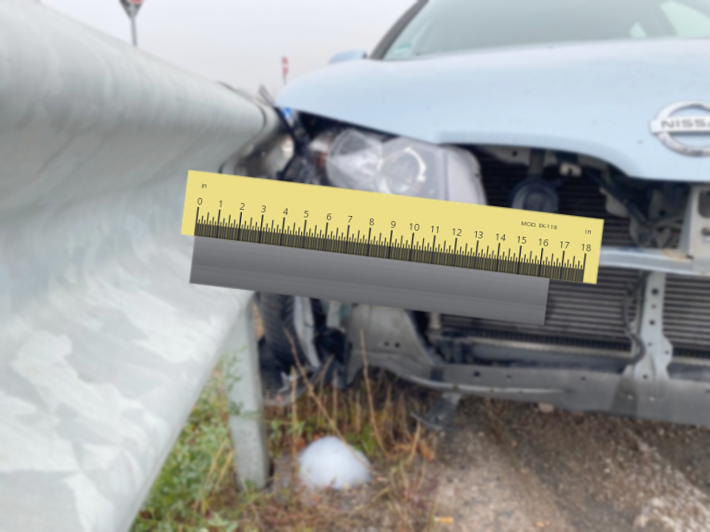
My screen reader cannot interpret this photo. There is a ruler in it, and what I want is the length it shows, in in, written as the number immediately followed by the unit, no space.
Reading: 16.5in
